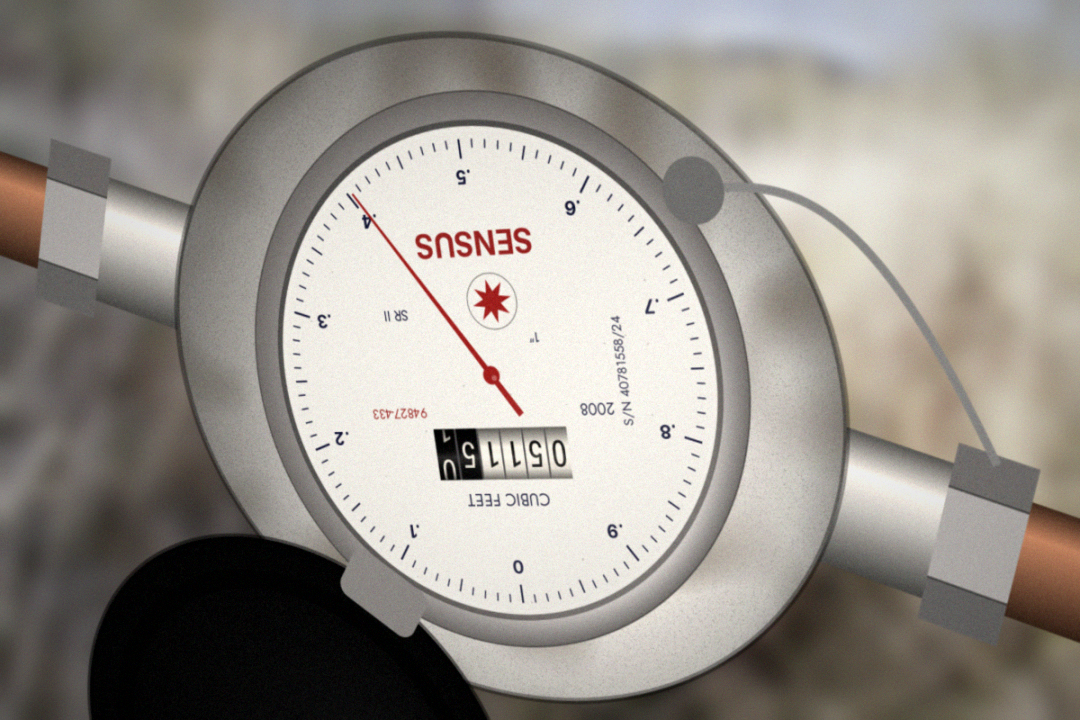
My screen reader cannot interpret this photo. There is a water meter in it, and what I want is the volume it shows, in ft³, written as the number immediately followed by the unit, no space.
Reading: 51150.40ft³
